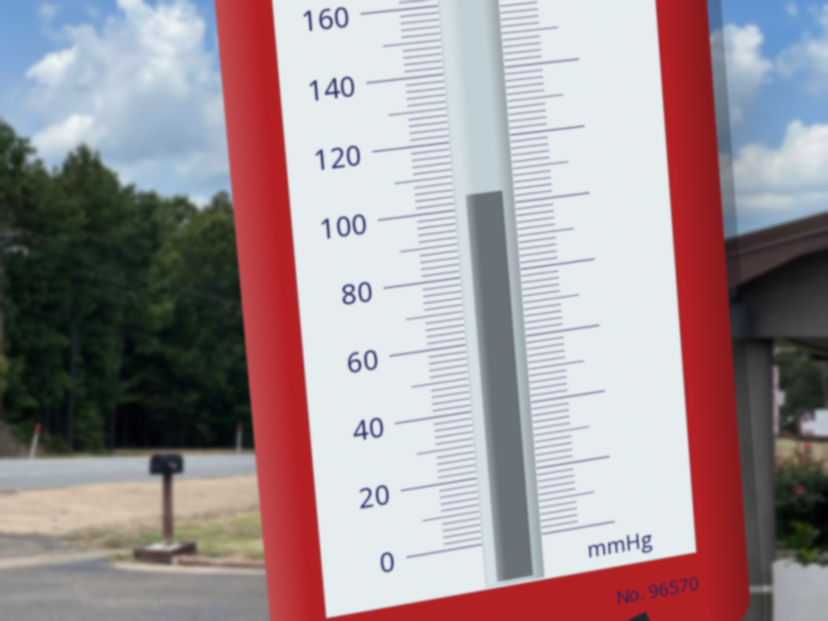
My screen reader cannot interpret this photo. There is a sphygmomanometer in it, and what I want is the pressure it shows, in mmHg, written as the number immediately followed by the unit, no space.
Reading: 104mmHg
